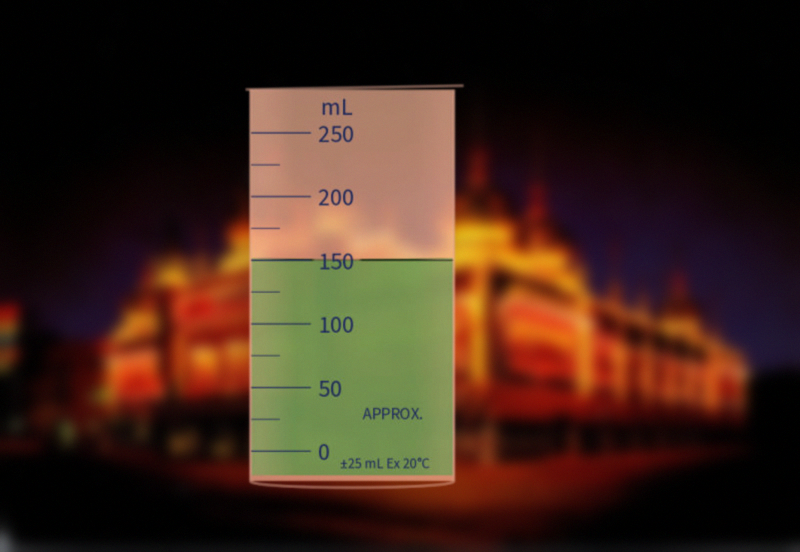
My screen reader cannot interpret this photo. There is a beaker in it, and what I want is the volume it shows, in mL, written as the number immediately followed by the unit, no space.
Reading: 150mL
